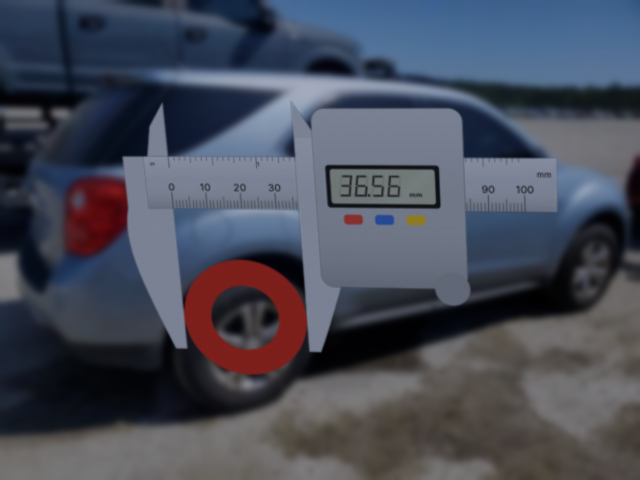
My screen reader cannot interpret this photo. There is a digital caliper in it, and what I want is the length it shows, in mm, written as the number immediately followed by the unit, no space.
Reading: 36.56mm
